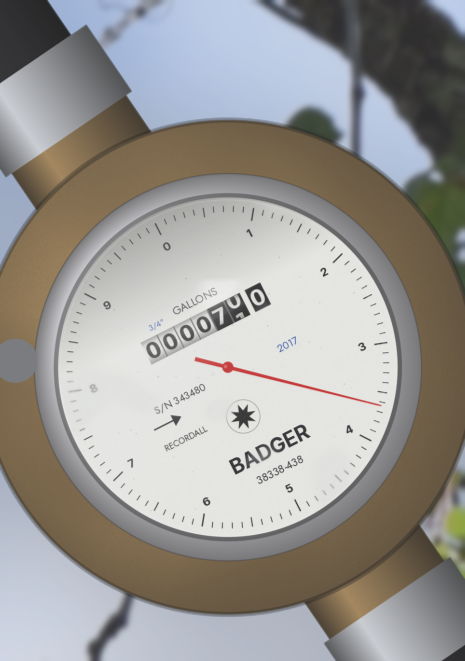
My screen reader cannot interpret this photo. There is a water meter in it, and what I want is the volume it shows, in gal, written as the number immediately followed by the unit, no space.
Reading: 703.6gal
